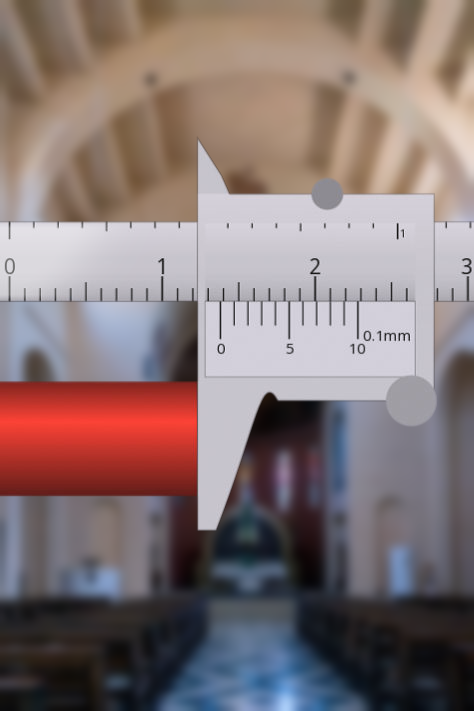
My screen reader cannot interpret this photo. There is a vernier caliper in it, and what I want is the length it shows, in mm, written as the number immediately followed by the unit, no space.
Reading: 13.8mm
